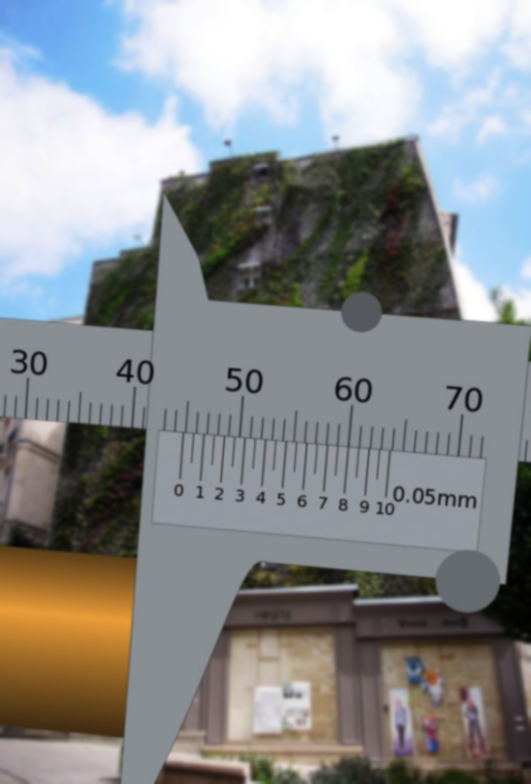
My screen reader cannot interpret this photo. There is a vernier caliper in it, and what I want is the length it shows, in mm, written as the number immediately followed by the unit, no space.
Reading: 44.8mm
